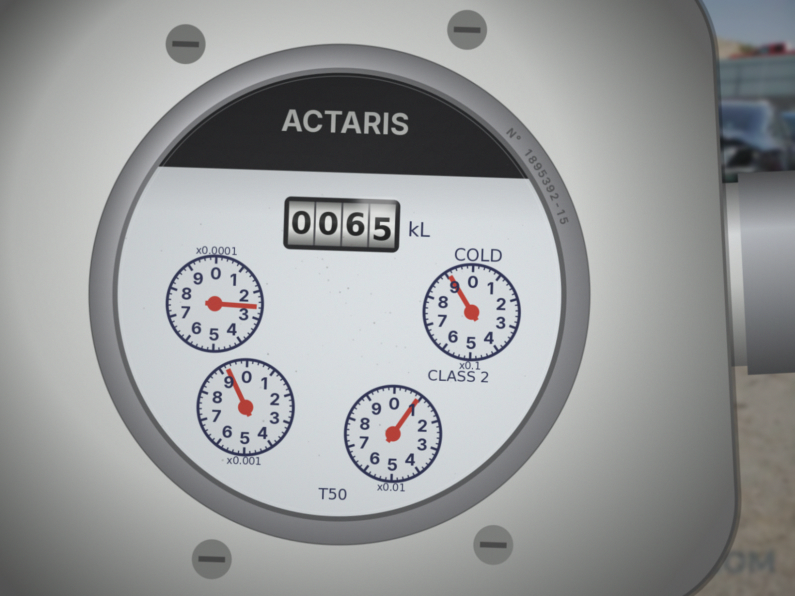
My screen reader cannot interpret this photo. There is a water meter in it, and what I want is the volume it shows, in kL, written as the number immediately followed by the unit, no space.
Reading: 64.9092kL
